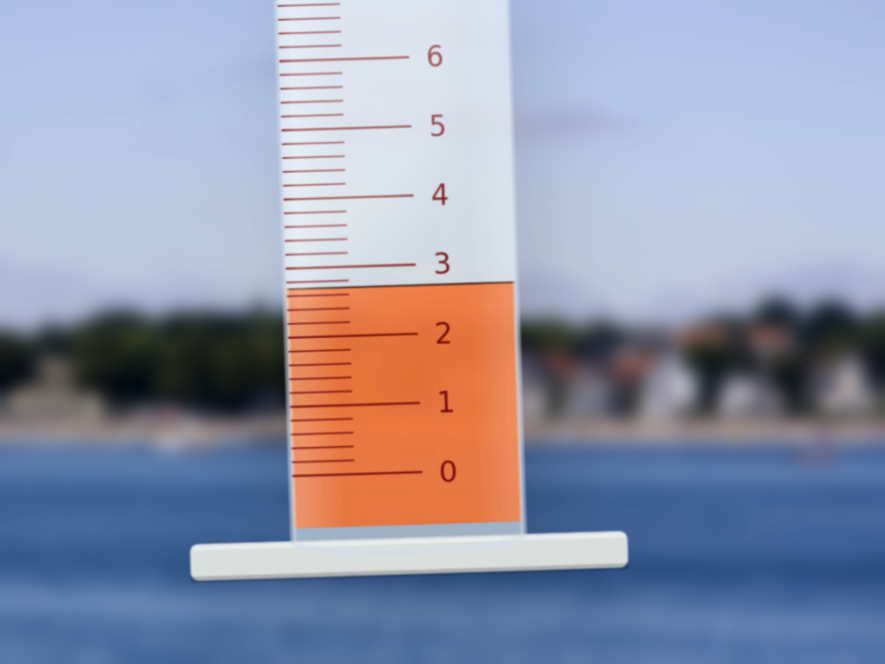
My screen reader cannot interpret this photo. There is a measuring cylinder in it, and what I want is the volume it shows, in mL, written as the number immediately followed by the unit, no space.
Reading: 2.7mL
